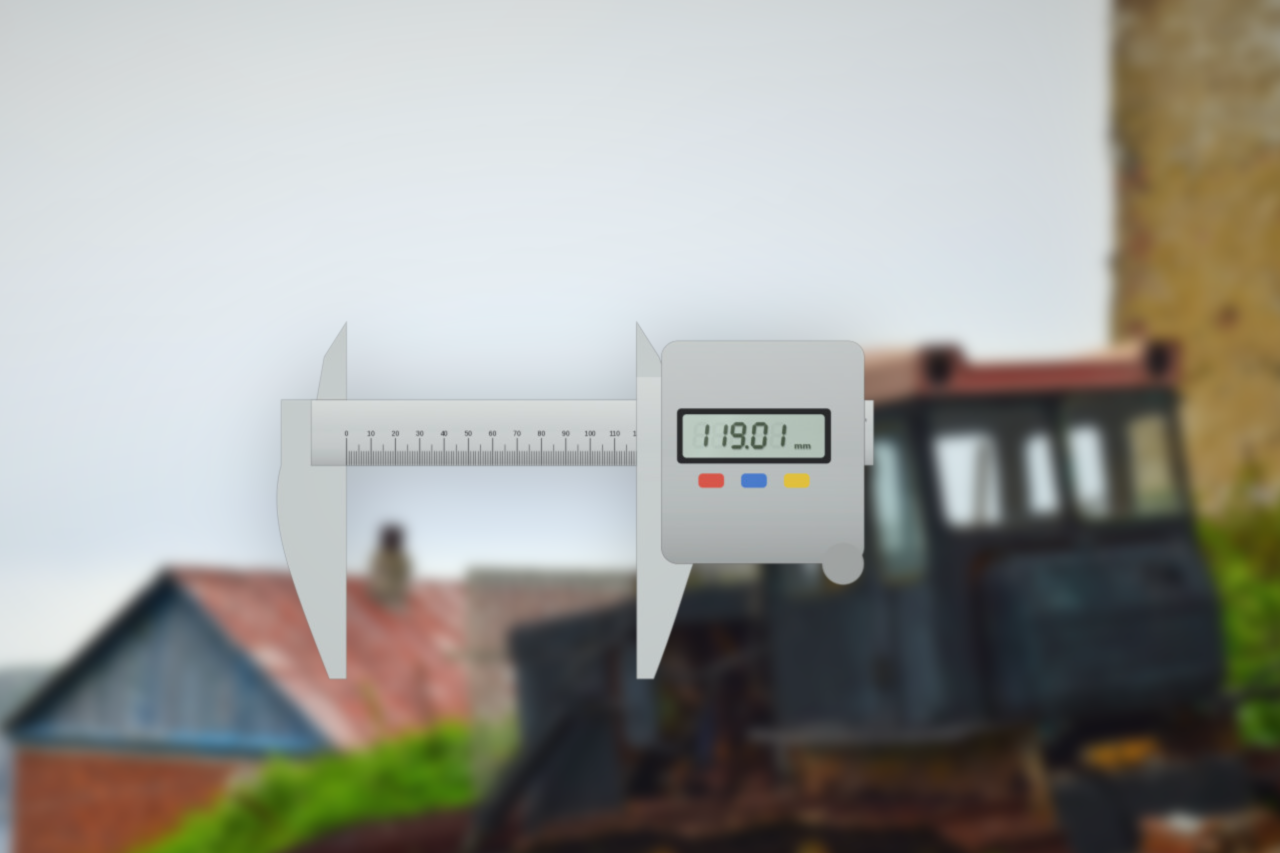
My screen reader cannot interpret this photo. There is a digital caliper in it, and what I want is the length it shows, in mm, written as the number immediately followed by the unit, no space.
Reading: 119.01mm
